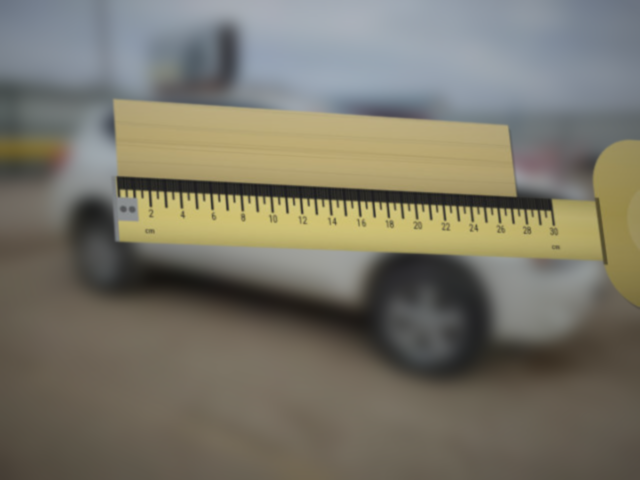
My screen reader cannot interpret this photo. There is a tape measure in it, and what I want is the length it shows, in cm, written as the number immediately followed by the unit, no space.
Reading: 27.5cm
